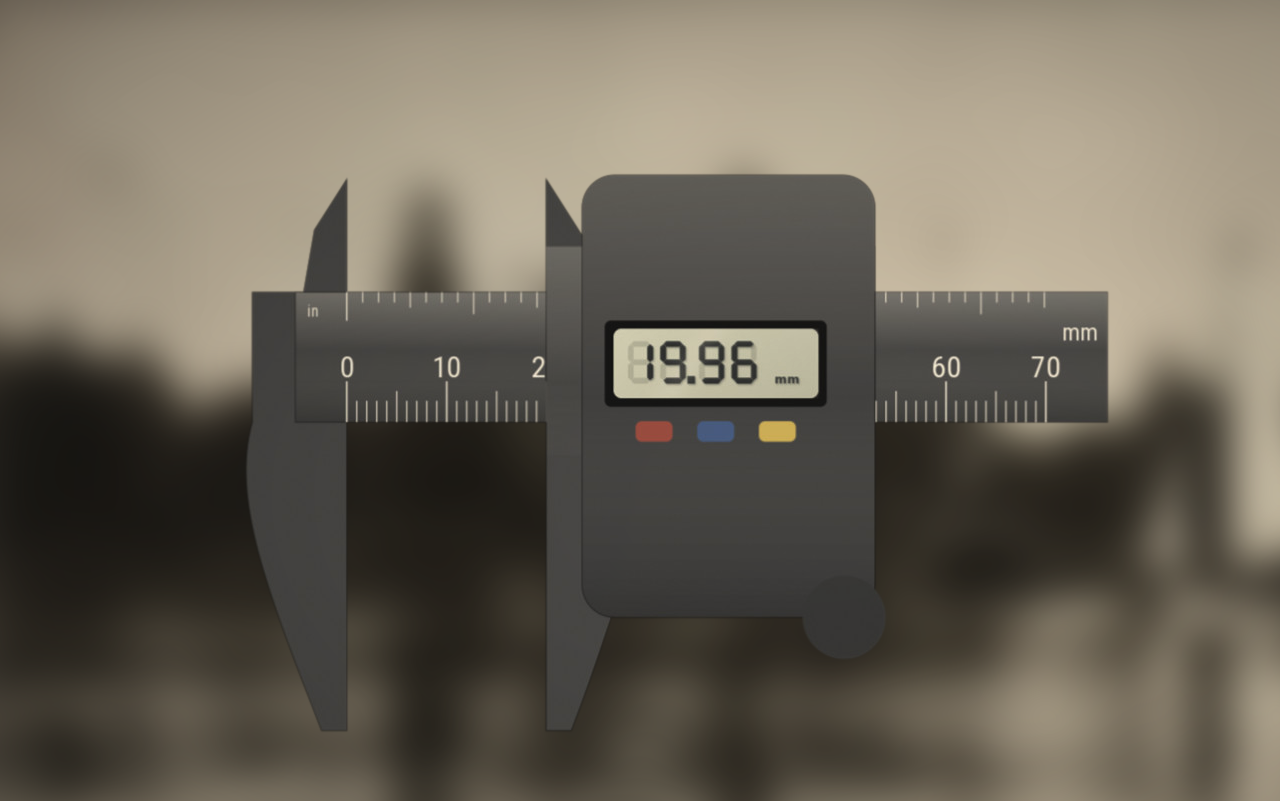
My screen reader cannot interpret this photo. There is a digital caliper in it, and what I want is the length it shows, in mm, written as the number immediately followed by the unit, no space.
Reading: 19.96mm
